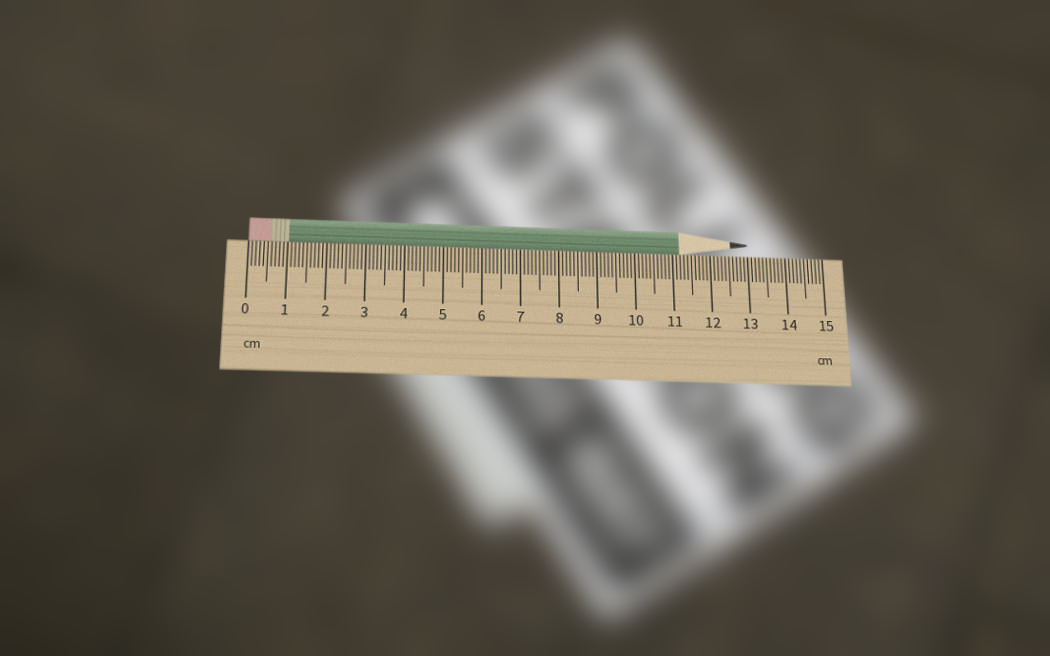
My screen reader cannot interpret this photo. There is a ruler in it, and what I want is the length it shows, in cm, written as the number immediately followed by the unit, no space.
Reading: 13cm
